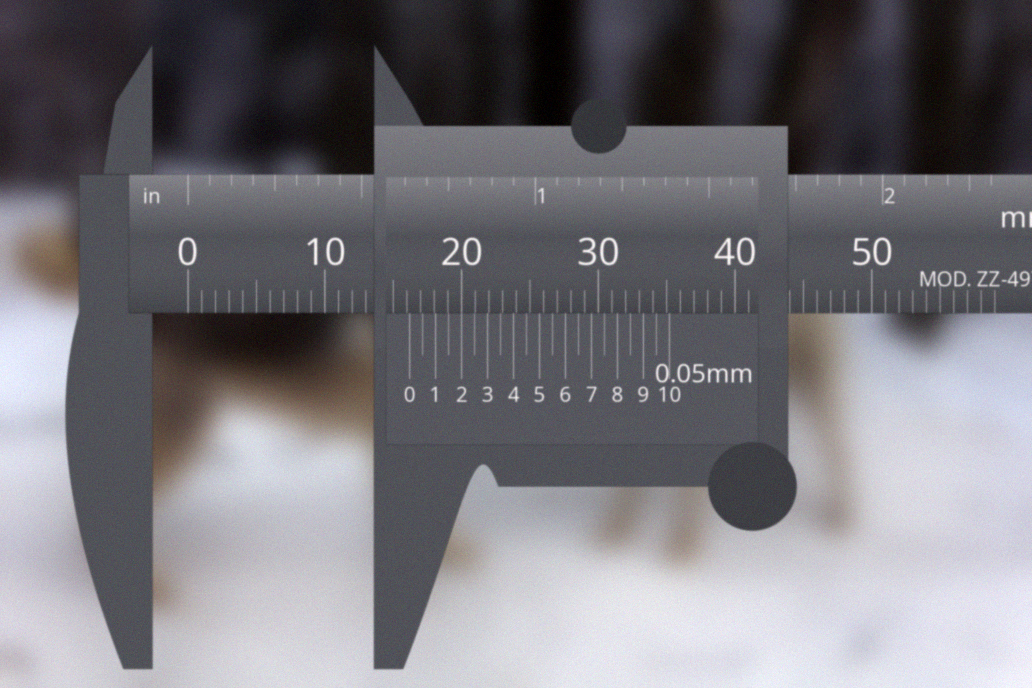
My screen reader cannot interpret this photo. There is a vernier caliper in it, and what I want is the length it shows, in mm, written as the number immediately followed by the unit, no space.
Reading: 16.2mm
